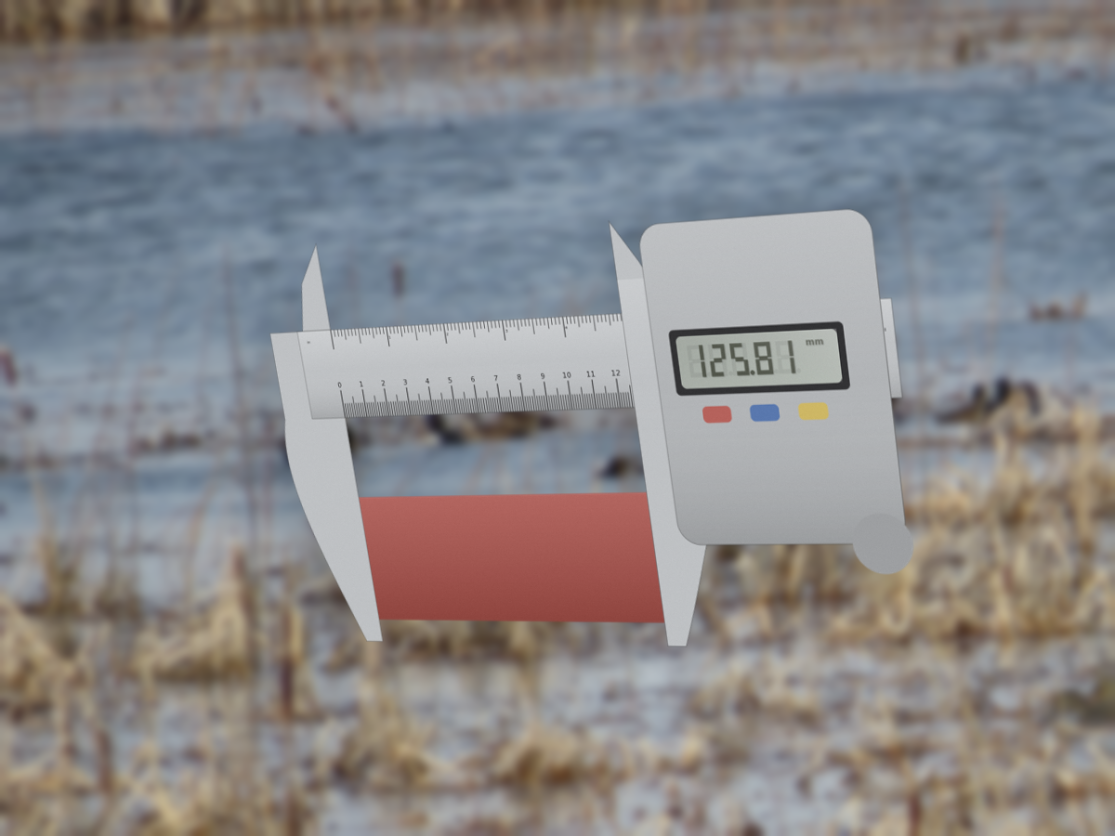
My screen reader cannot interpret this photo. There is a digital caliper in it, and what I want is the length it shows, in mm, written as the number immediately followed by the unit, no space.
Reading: 125.81mm
